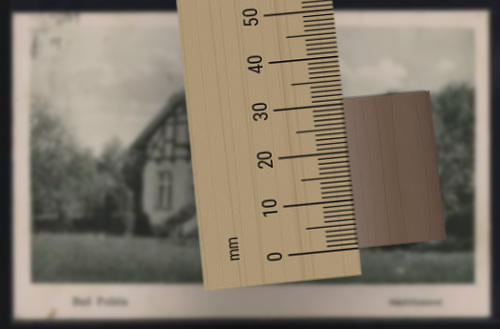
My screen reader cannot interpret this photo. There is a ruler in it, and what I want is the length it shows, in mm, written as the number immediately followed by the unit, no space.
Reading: 31mm
